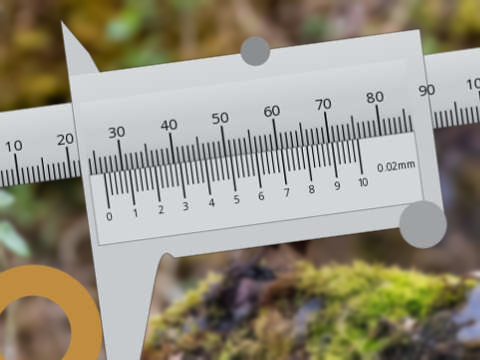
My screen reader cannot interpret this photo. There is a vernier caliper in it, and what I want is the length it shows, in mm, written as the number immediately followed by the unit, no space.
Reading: 26.5mm
